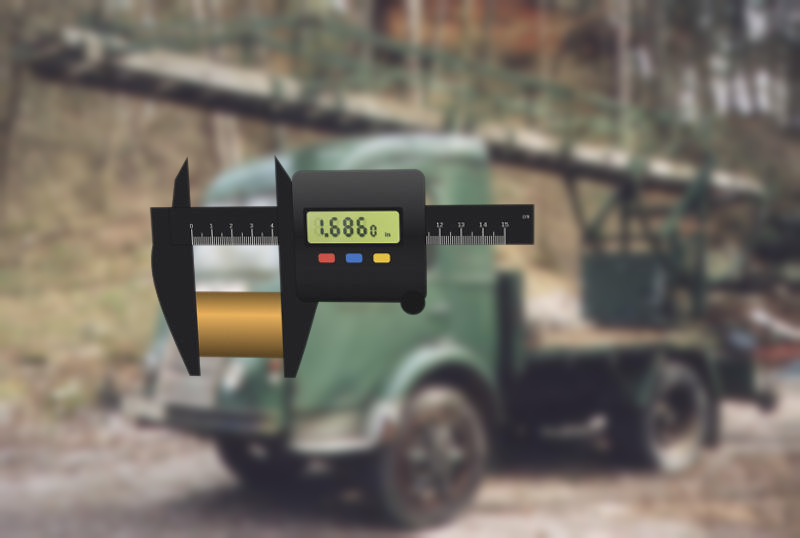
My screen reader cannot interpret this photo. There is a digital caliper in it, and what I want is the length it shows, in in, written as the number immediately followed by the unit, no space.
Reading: 1.6860in
